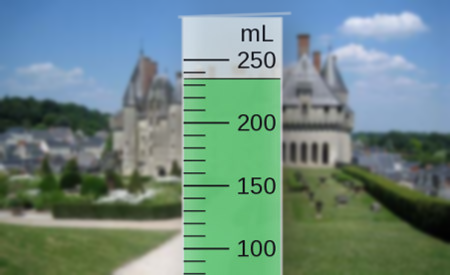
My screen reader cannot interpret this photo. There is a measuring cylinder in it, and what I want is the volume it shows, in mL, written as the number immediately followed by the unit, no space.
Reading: 235mL
